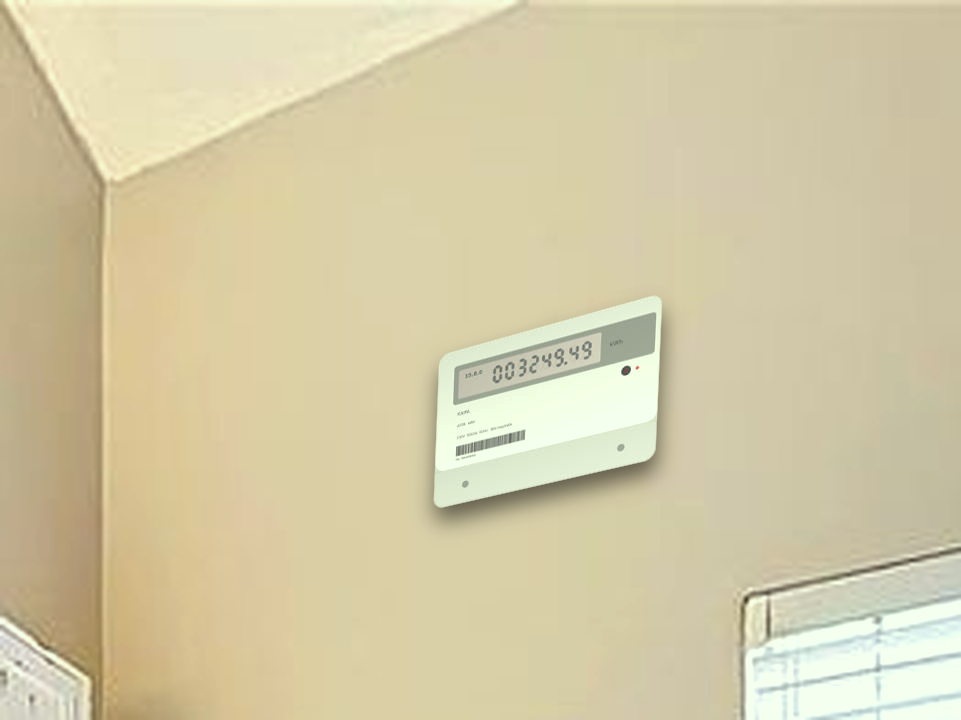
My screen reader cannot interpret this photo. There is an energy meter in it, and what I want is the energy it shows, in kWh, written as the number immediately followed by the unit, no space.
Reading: 3249.49kWh
